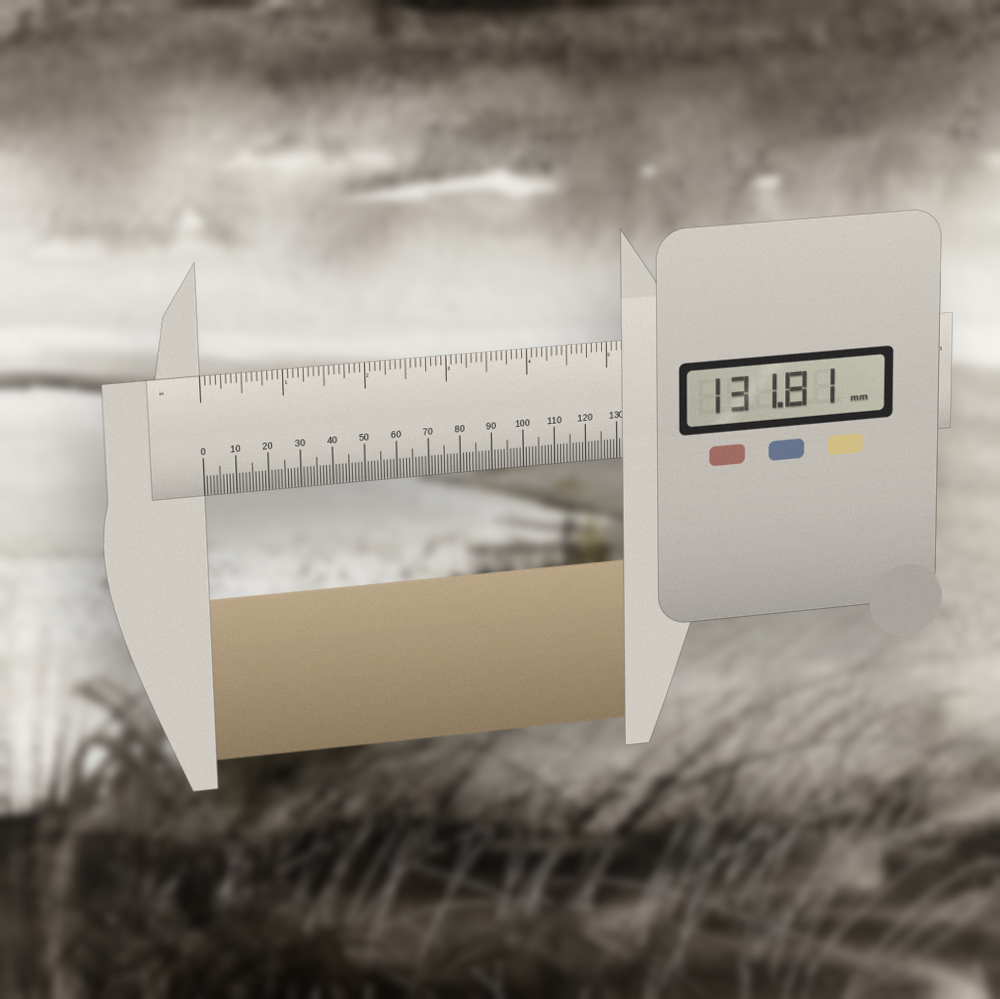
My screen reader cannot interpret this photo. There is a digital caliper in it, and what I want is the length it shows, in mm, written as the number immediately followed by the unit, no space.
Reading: 131.81mm
